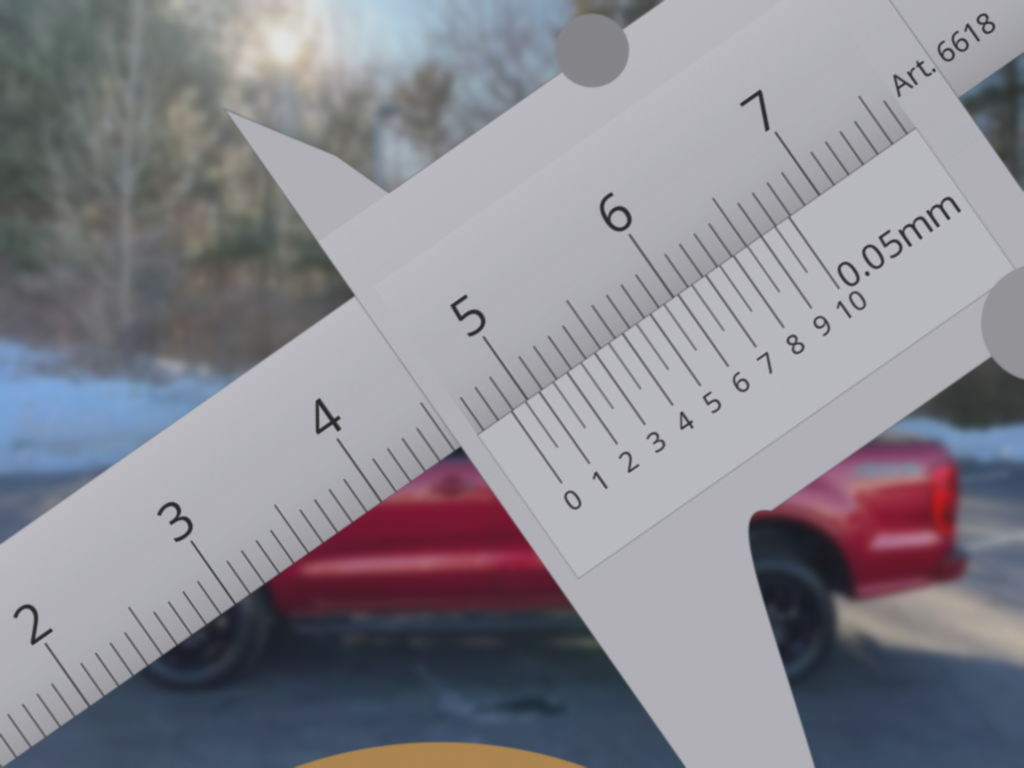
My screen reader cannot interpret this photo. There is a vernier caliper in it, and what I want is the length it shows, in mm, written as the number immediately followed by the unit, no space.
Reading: 48.9mm
